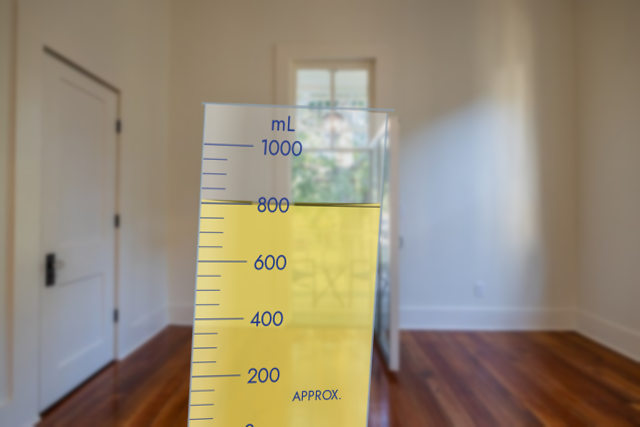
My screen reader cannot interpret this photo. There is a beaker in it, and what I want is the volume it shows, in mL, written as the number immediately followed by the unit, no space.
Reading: 800mL
